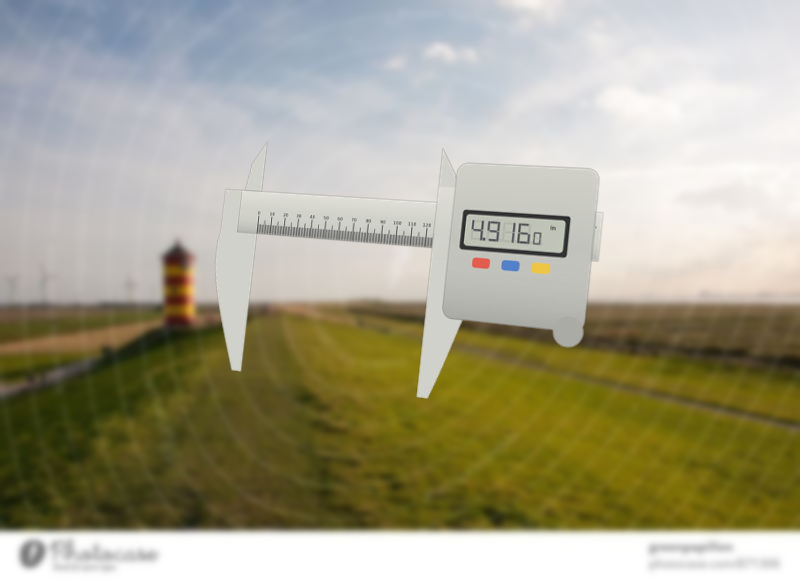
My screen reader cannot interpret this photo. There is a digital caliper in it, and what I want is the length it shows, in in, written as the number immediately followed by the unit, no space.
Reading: 4.9160in
